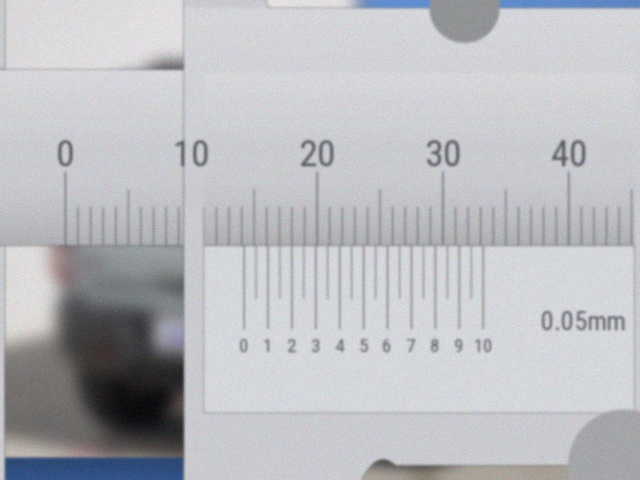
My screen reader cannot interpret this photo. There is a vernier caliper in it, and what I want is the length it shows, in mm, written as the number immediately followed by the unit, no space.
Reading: 14.2mm
